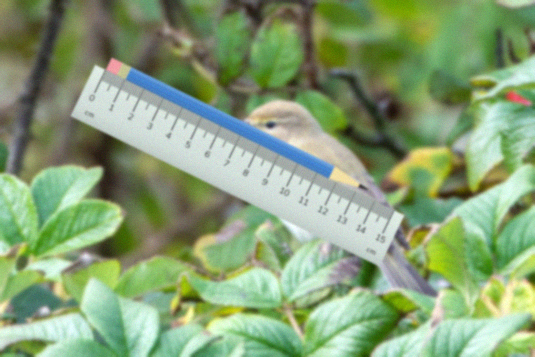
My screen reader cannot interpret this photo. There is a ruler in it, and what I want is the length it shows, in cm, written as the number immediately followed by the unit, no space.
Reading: 13.5cm
